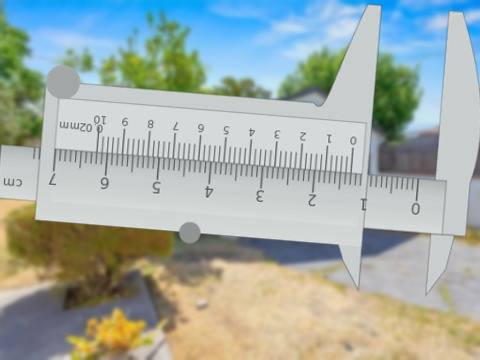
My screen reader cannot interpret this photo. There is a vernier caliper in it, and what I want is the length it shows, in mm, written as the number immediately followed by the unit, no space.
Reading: 13.0mm
